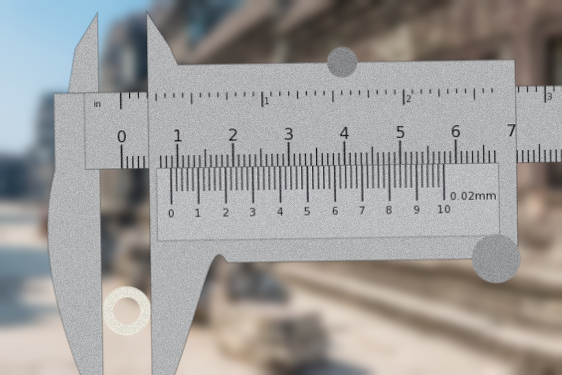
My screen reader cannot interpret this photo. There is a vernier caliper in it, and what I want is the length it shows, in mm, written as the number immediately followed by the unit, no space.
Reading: 8.8mm
